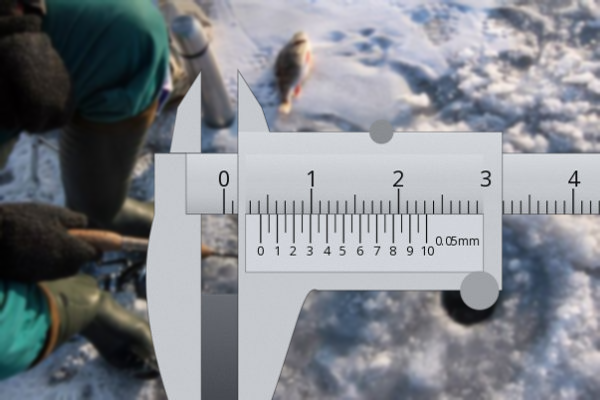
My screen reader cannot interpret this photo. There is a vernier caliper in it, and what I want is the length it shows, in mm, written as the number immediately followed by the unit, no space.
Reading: 4.2mm
